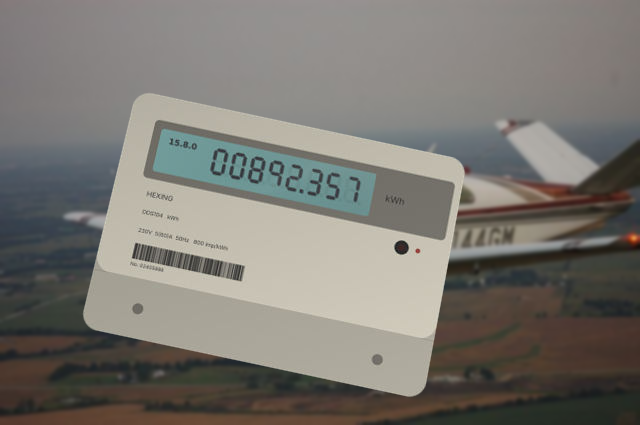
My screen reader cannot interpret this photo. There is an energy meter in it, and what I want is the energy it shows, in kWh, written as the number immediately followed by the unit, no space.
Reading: 892.357kWh
